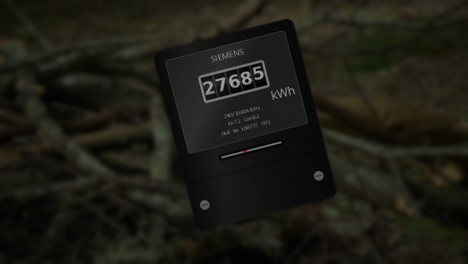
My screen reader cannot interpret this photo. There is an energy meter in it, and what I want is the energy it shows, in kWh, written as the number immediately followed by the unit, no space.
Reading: 27685kWh
